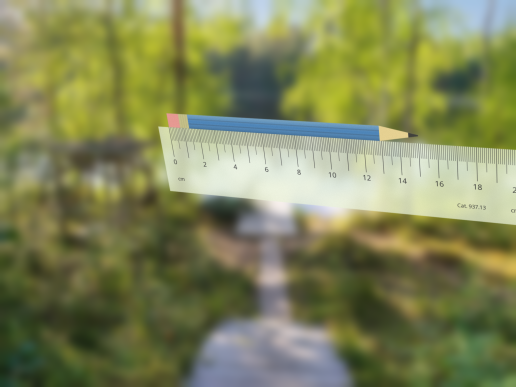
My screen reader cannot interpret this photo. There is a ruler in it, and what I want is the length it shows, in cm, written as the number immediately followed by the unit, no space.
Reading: 15cm
